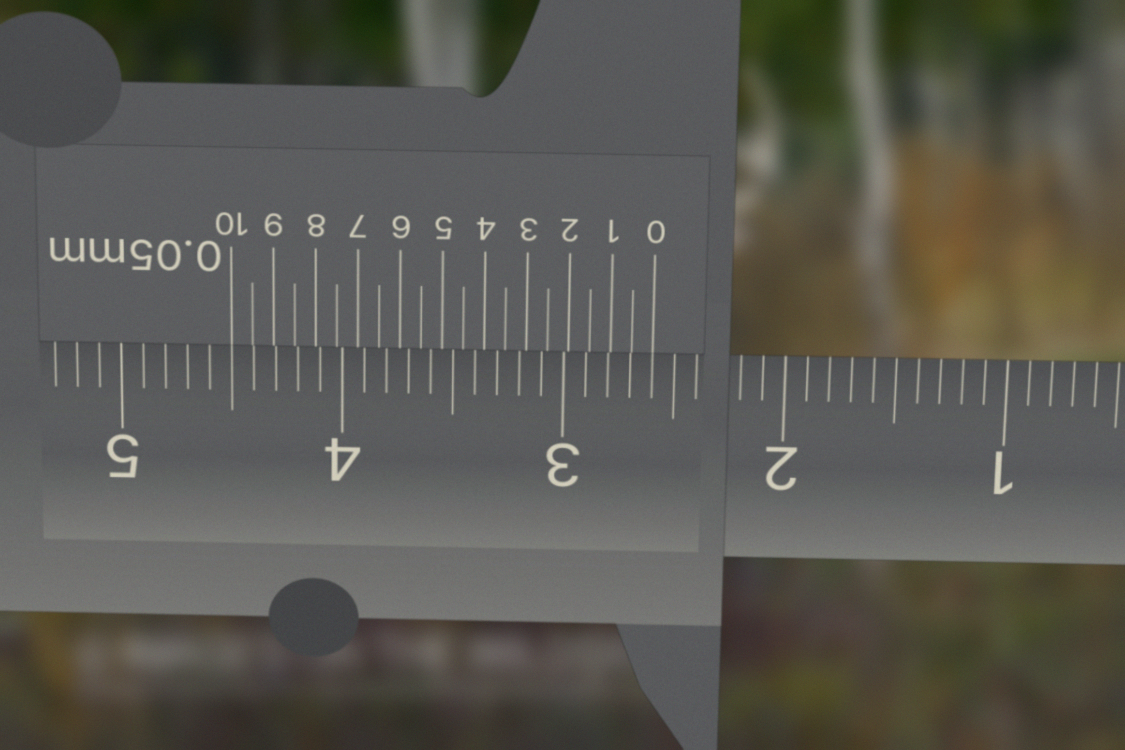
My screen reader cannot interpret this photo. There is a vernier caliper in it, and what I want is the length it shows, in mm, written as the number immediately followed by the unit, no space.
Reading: 26.0mm
